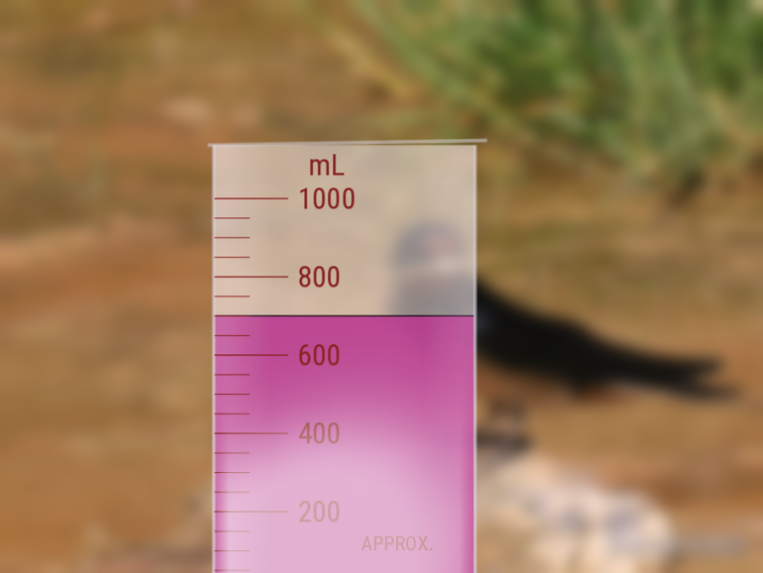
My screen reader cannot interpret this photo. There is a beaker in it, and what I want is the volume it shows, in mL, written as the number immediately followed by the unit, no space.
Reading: 700mL
